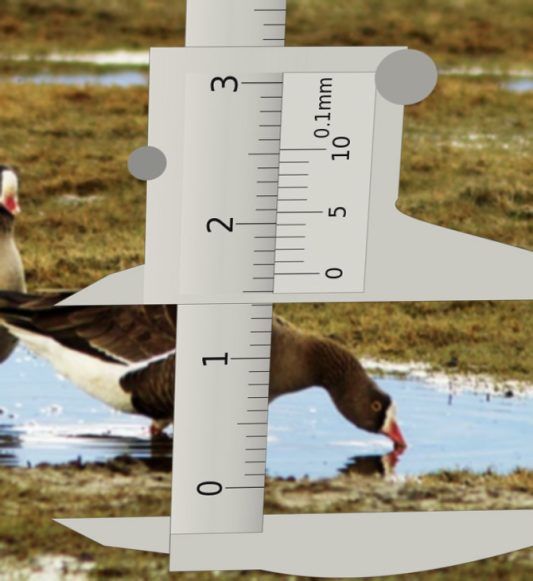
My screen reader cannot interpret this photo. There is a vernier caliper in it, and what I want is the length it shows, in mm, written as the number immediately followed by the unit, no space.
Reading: 16.3mm
